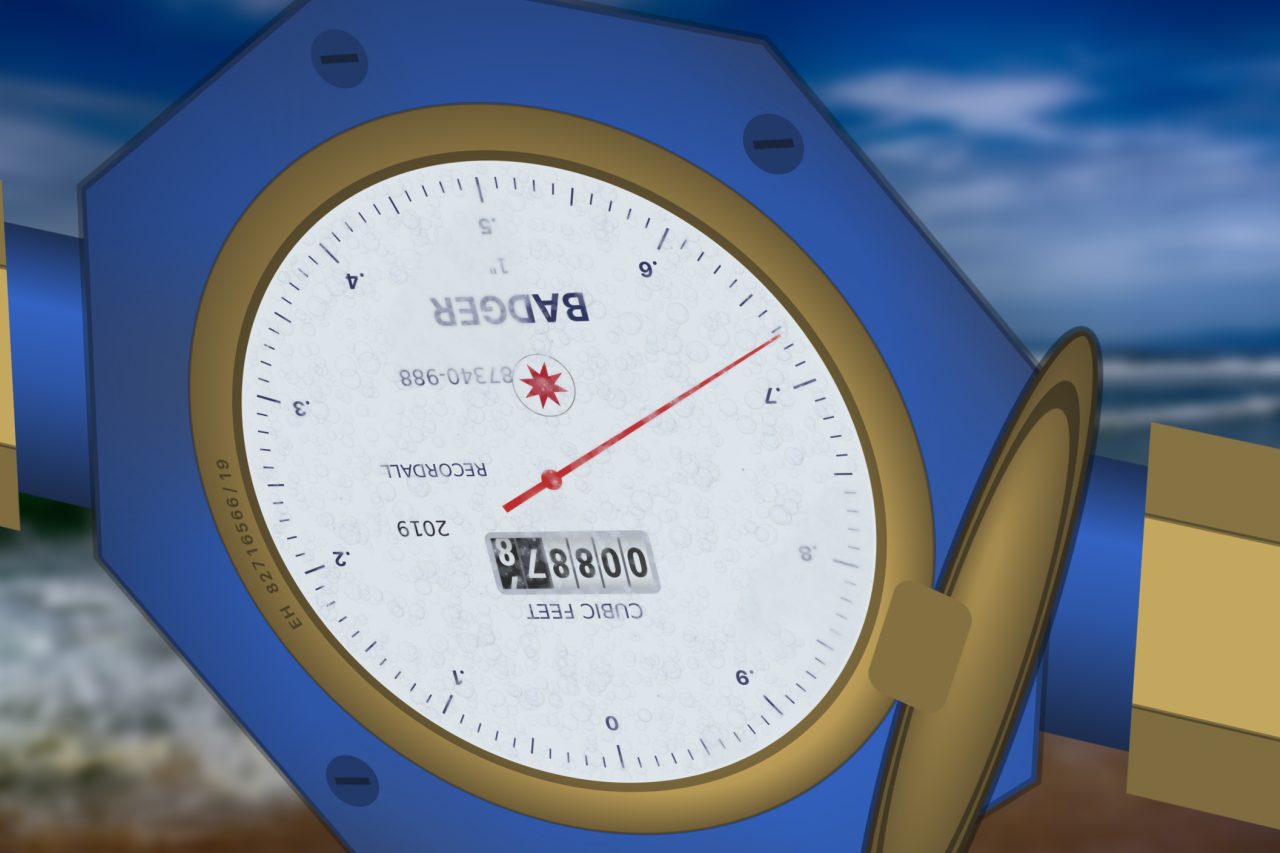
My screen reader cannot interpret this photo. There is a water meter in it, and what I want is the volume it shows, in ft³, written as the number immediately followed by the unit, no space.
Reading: 8877.67ft³
